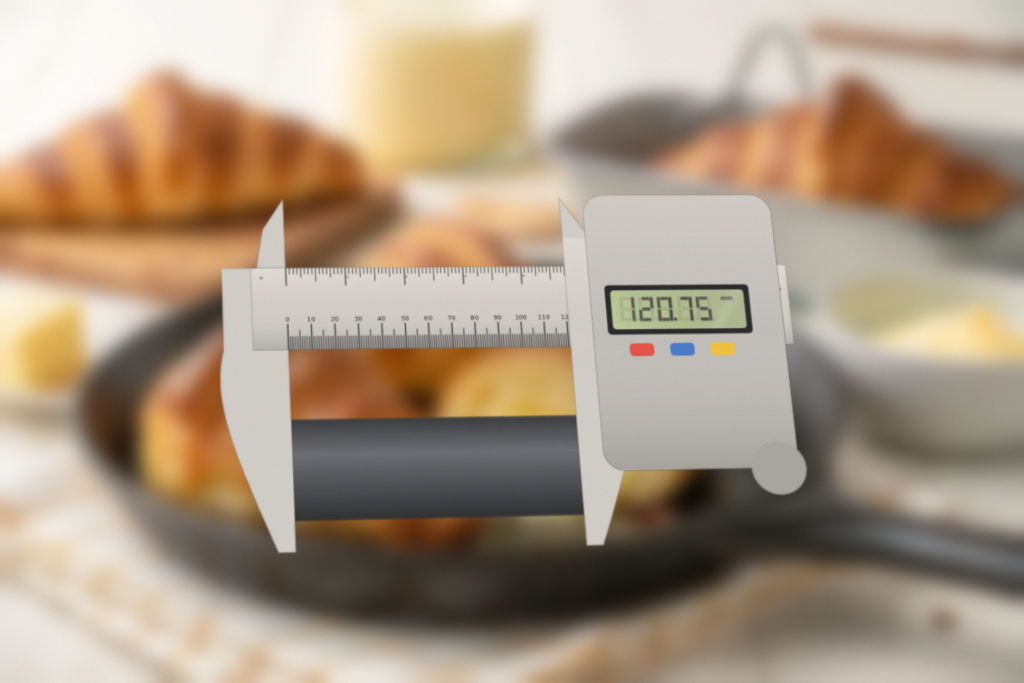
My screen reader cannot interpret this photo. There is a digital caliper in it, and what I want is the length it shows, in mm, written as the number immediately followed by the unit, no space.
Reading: 120.75mm
